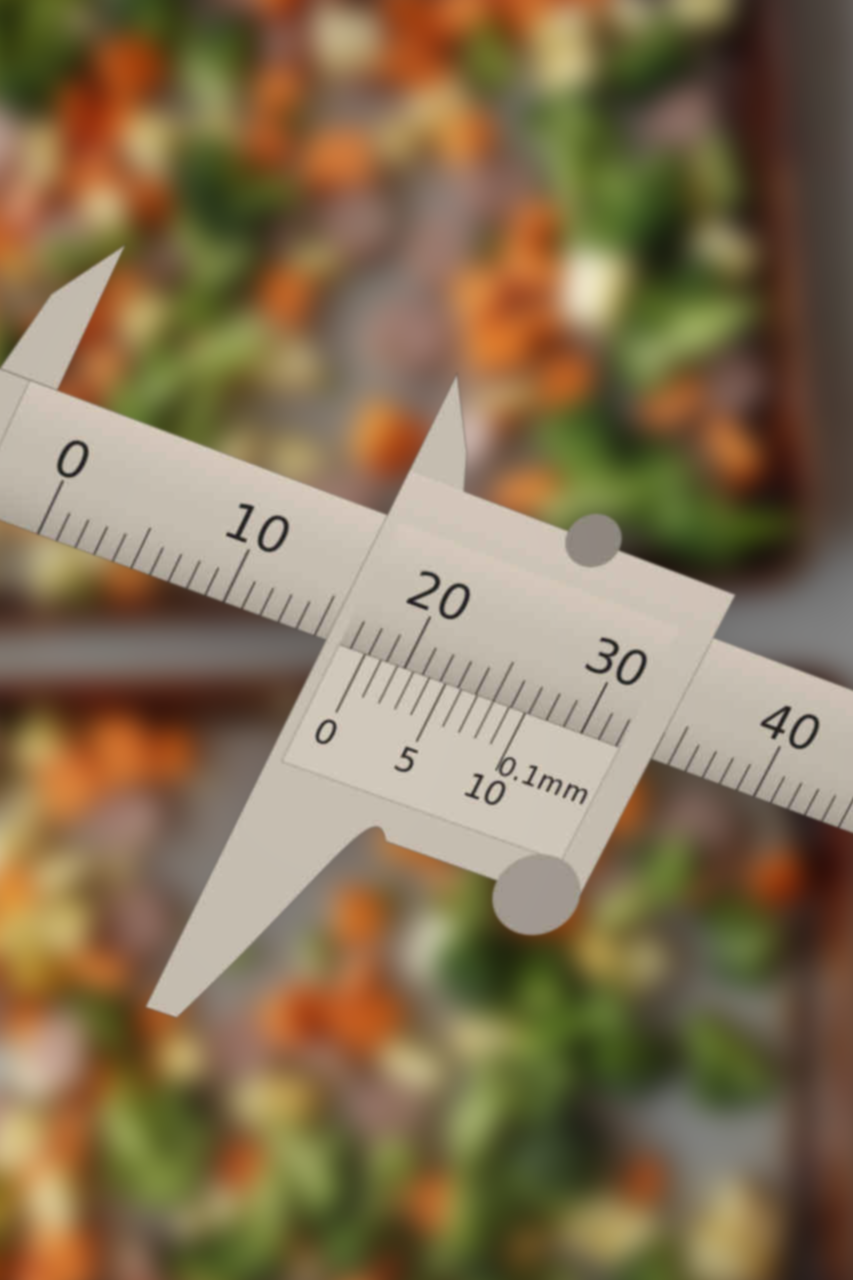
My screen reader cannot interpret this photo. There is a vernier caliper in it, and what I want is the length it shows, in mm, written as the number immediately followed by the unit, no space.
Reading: 17.8mm
